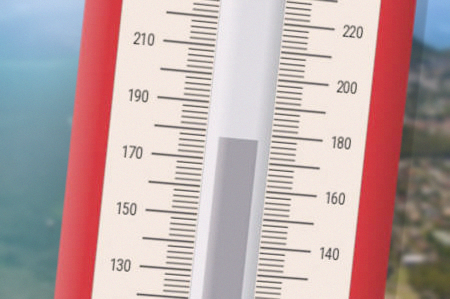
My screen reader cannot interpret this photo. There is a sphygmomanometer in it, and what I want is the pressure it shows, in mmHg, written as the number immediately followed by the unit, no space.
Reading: 178mmHg
